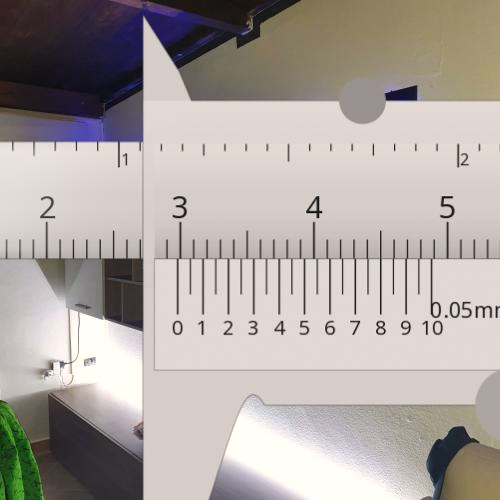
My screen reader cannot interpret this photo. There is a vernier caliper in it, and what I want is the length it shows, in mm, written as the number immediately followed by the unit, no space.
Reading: 29.8mm
